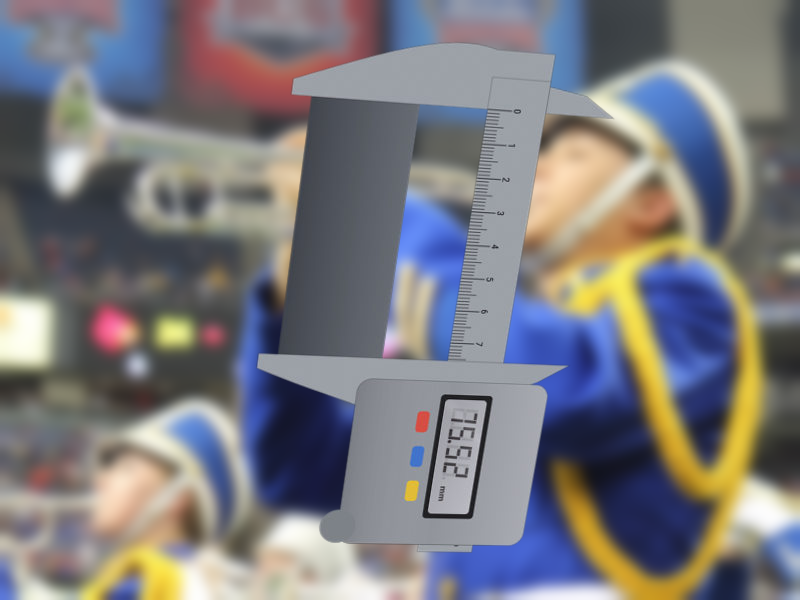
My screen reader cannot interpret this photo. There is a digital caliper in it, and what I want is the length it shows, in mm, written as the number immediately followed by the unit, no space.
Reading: 75.52mm
